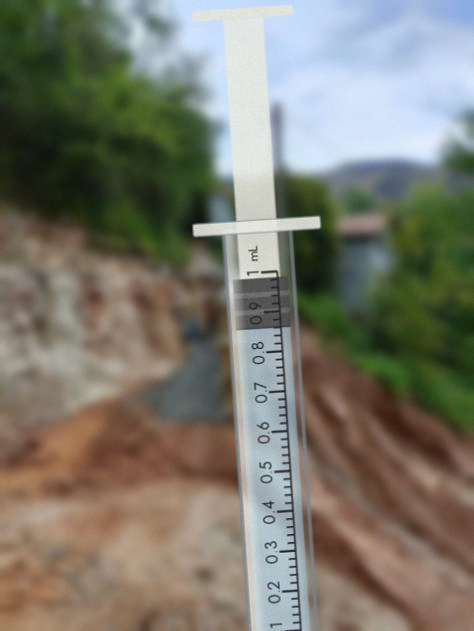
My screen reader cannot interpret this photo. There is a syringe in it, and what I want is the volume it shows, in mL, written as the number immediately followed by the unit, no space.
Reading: 0.86mL
